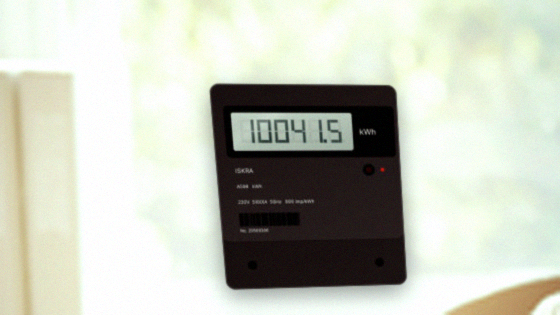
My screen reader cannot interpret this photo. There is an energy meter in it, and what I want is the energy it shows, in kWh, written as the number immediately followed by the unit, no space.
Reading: 10041.5kWh
